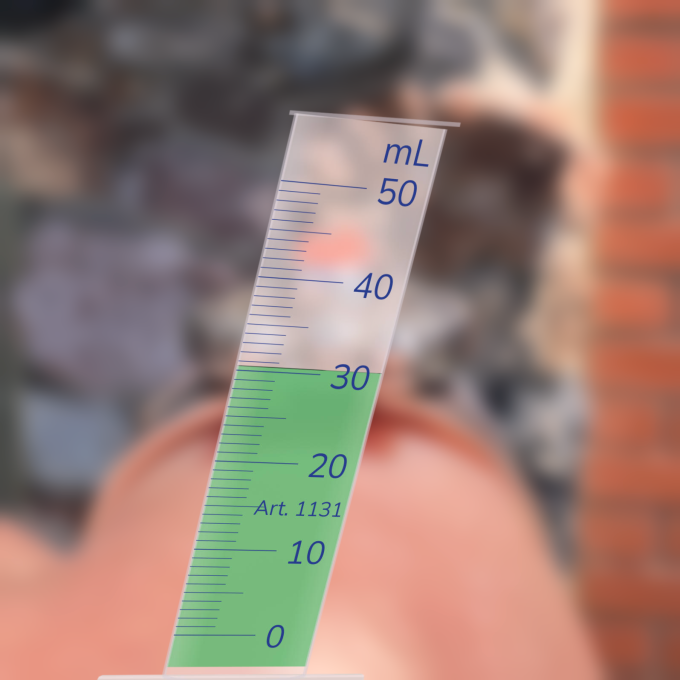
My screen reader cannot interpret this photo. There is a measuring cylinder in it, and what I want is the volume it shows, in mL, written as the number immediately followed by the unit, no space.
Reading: 30.5mL
